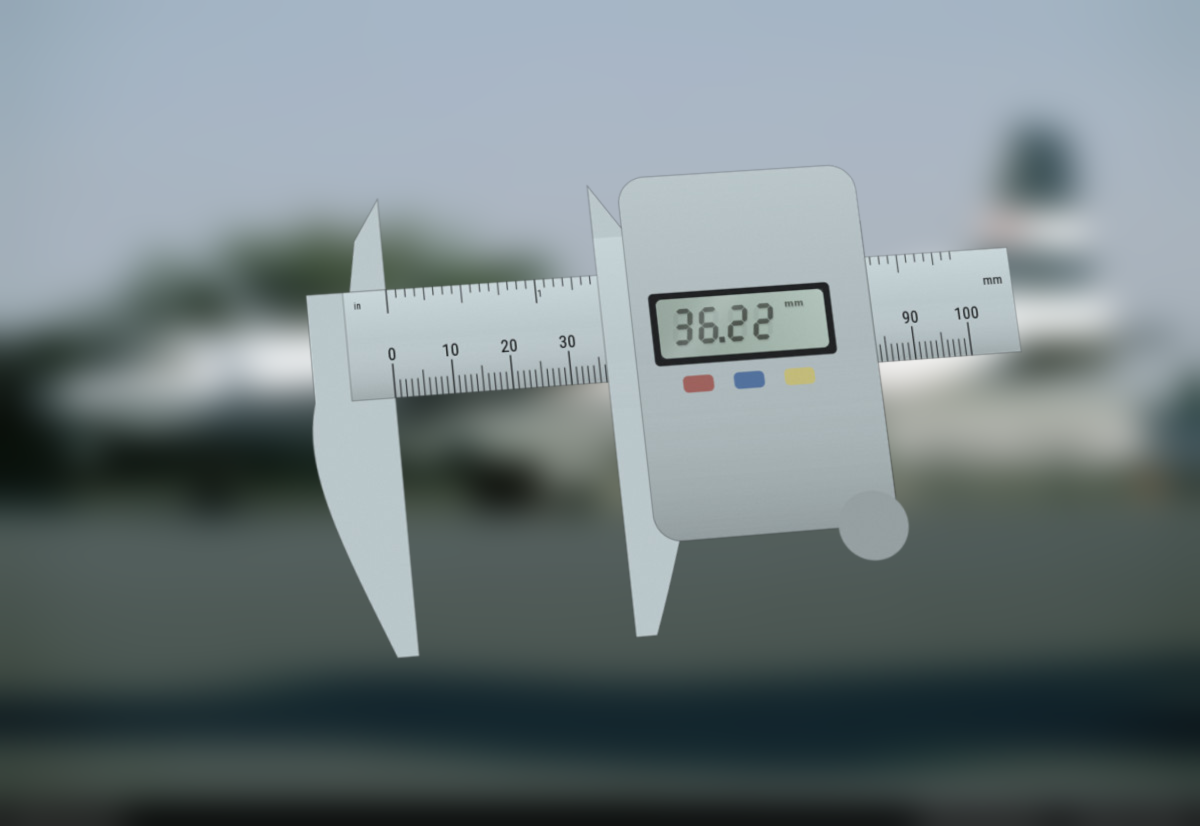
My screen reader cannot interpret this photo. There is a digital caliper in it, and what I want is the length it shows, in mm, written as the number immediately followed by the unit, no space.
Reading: 36.22mm
